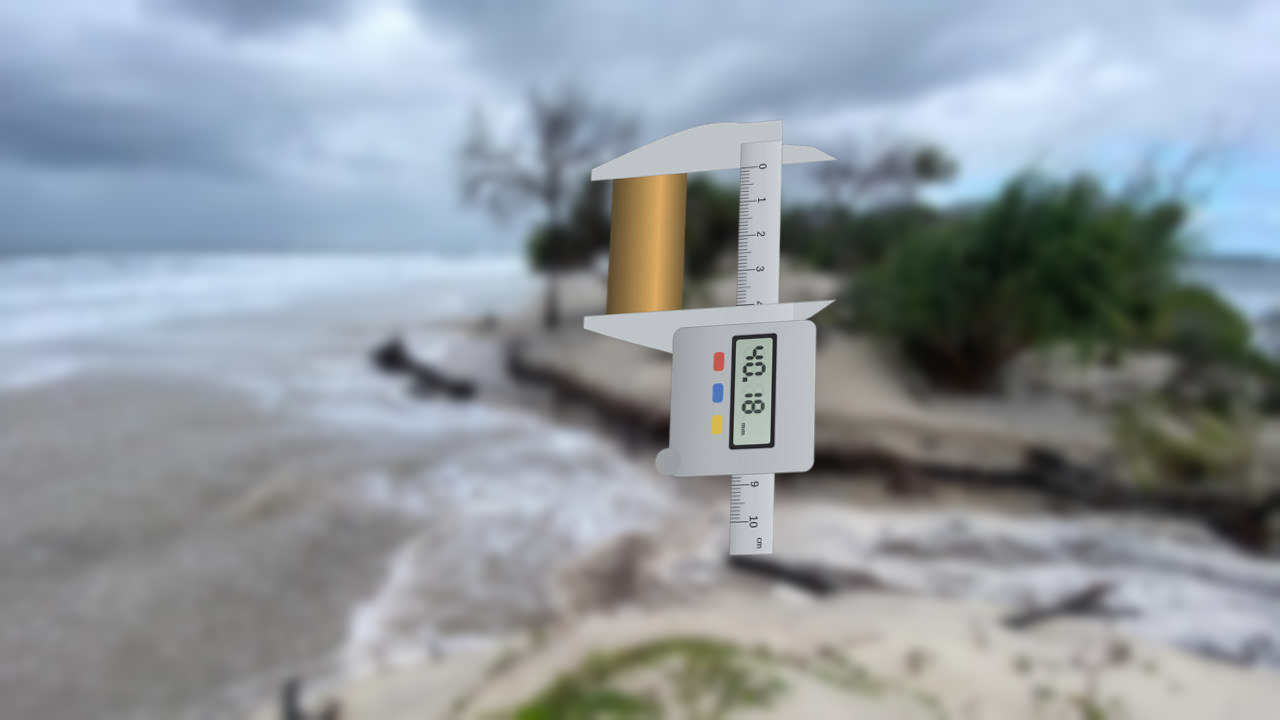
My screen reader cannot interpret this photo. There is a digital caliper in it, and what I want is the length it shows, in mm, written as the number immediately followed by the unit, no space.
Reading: 40.18mm
